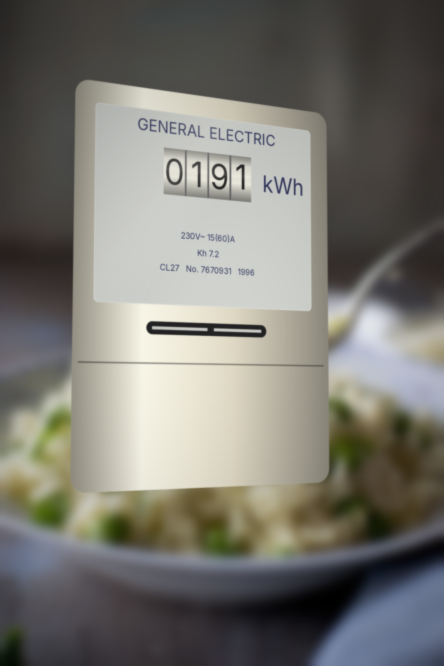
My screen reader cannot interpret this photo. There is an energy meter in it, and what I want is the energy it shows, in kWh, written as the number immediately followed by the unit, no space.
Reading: 191kWh
